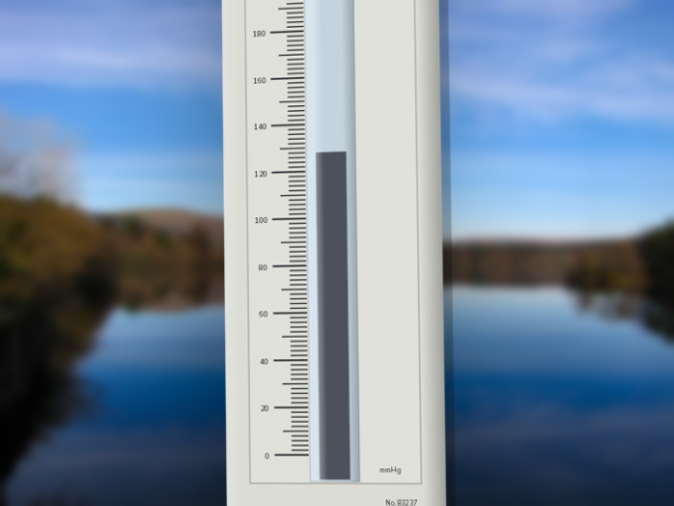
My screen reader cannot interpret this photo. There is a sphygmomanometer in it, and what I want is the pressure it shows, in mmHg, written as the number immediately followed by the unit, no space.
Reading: 128mmHg
